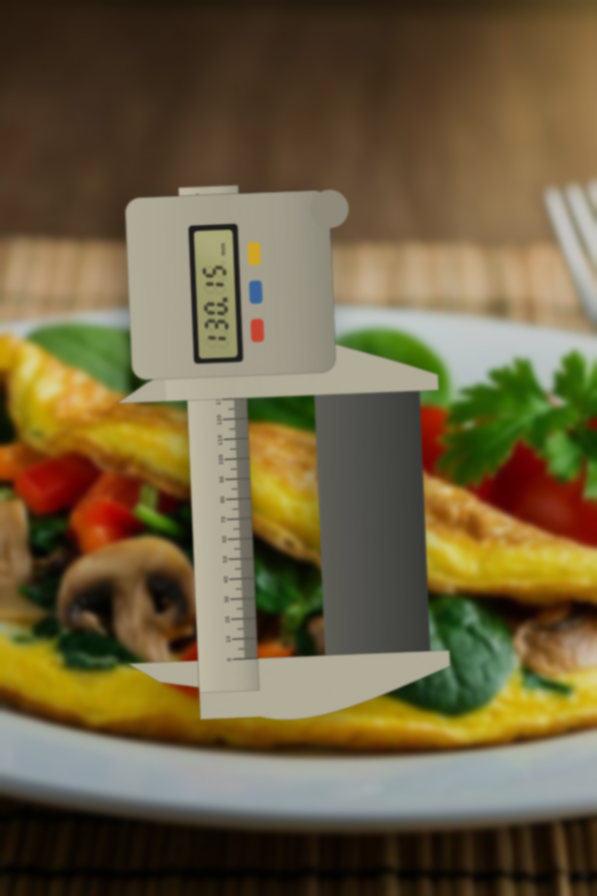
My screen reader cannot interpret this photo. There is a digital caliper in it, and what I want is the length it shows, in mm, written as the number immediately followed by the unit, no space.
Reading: 130.15mm
